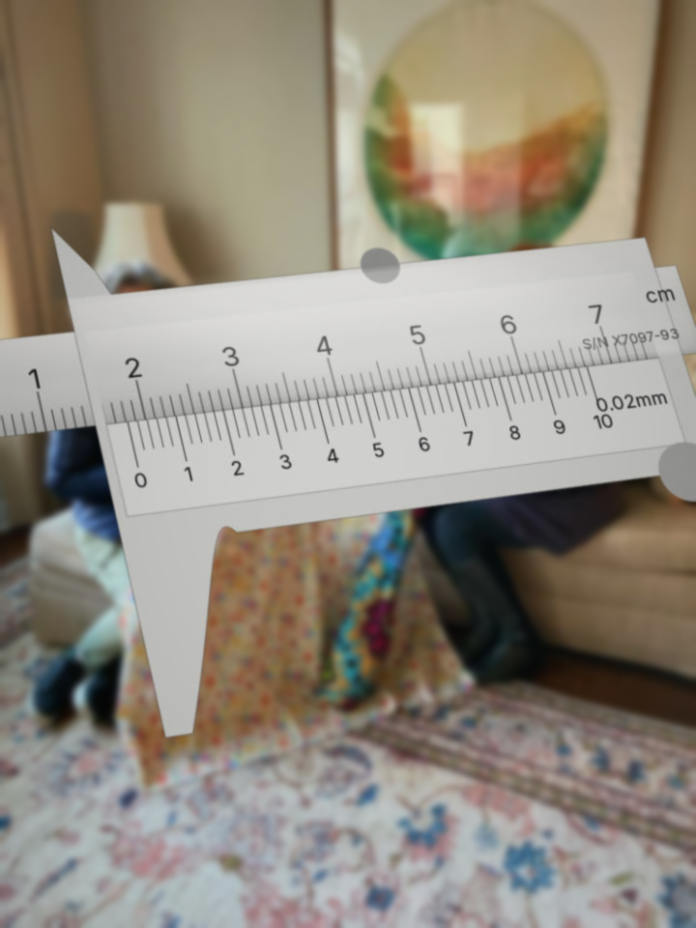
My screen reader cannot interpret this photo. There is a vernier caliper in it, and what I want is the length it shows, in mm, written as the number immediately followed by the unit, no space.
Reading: 18.2mm
